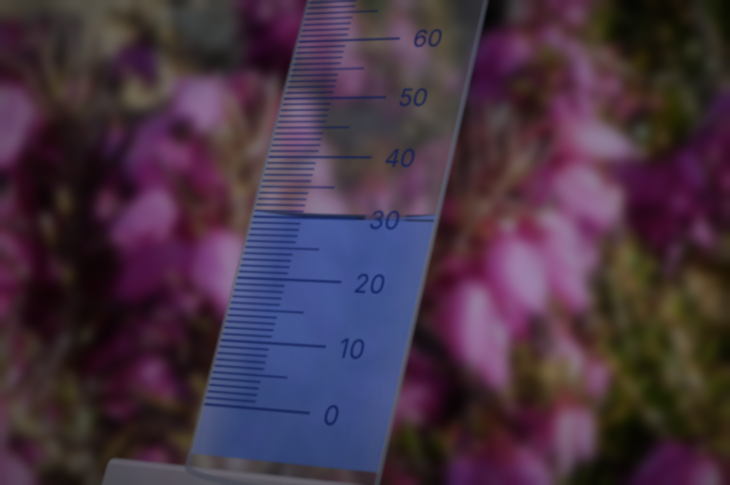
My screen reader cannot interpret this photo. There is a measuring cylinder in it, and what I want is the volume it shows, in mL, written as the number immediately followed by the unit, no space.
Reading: 30mL
